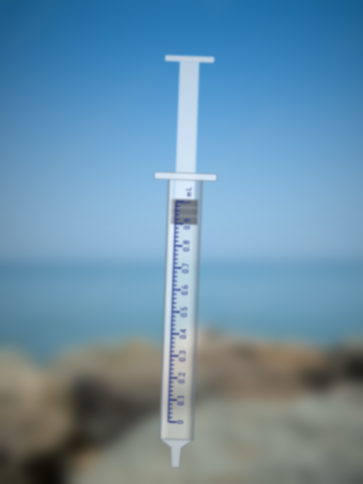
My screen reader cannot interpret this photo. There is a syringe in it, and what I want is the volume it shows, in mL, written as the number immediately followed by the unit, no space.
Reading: 0.9mL
